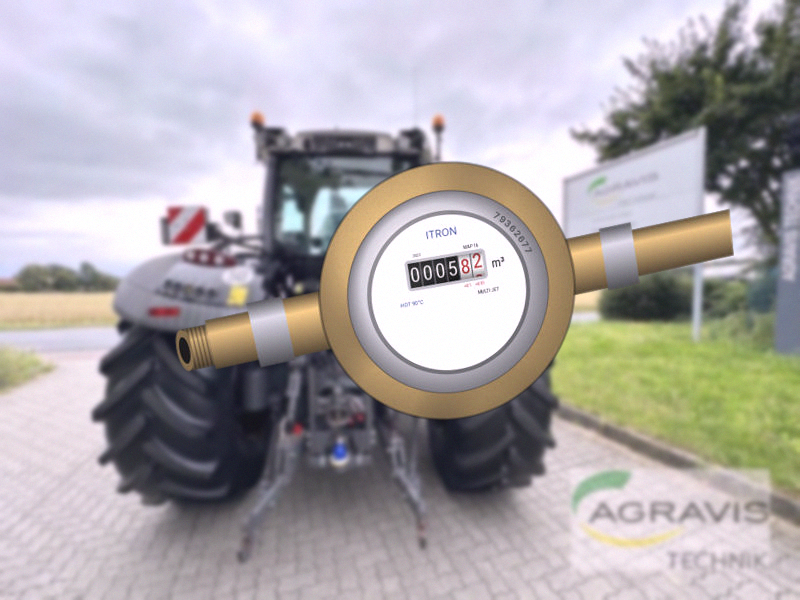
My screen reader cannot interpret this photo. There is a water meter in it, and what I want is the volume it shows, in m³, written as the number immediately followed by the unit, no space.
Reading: 5.82m³
